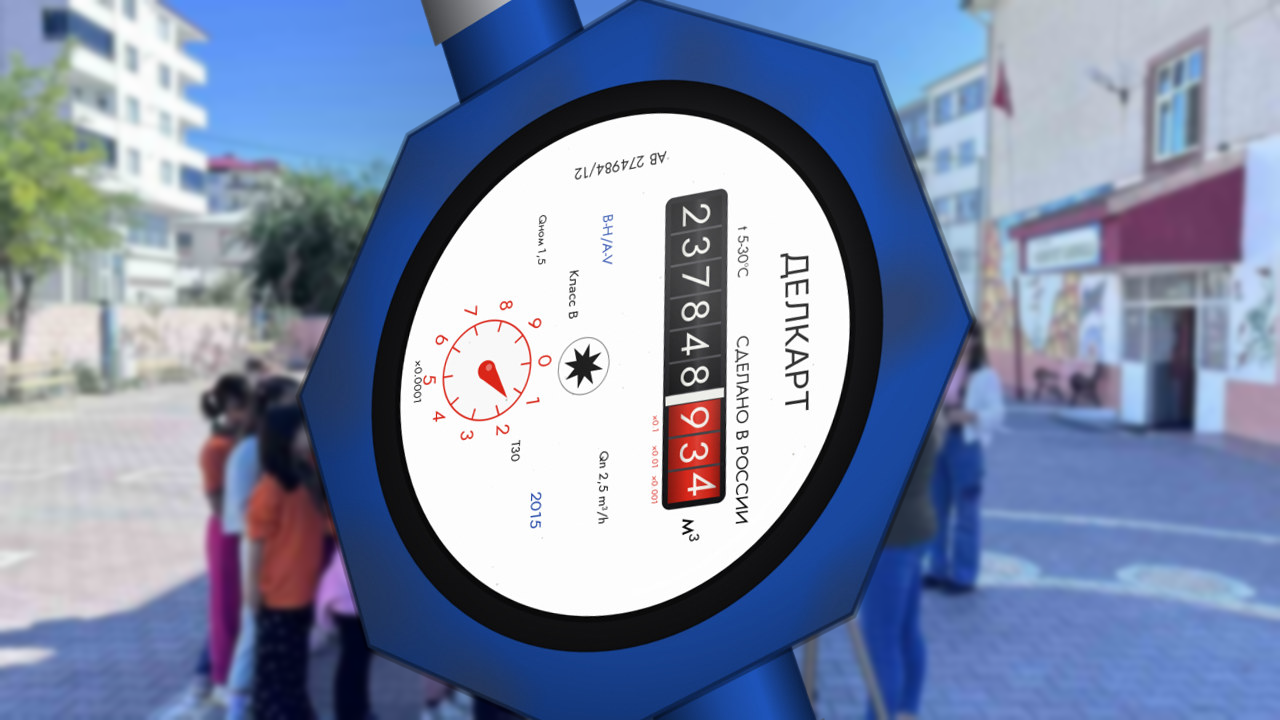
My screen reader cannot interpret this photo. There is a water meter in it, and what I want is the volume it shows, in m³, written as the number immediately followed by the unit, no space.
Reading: 237848.9341m³
